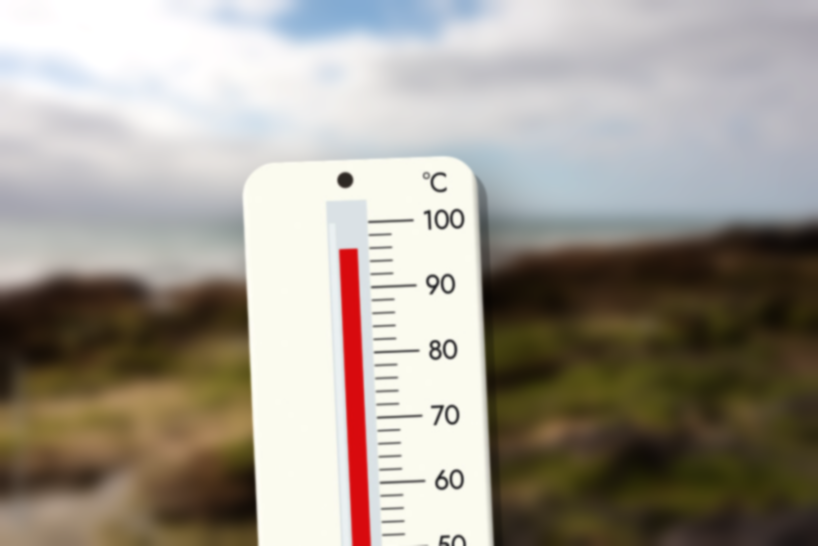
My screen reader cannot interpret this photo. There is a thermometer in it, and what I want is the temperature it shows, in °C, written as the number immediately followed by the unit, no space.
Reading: 96°C
